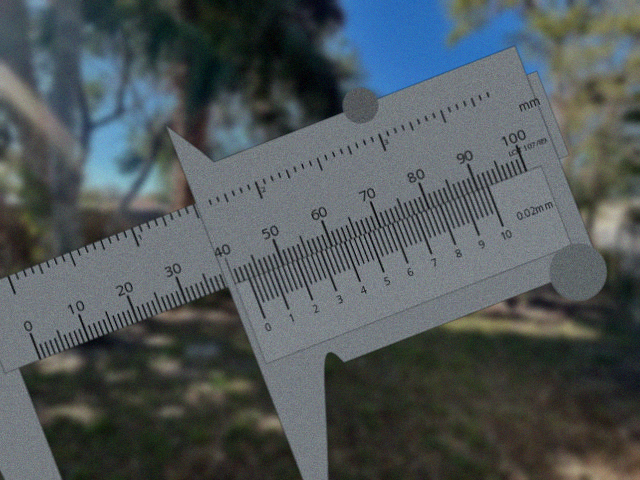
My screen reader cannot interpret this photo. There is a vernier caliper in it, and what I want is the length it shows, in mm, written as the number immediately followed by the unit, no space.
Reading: 43.0mm
